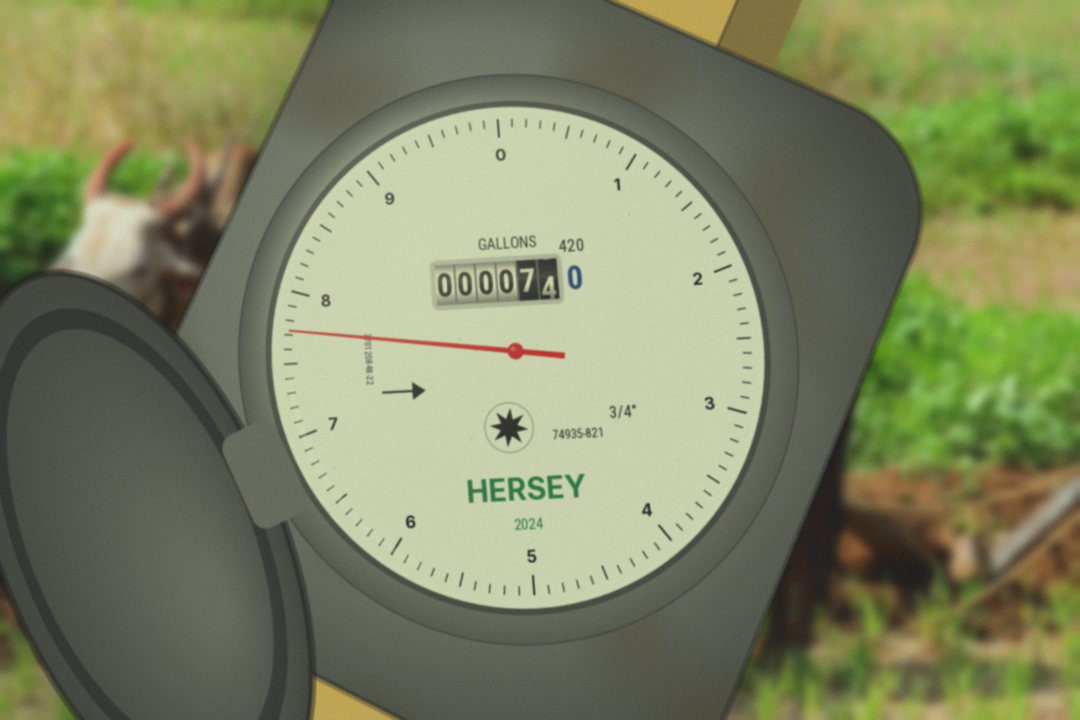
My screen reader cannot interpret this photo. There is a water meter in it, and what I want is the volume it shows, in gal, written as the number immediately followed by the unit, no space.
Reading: 737.7gal
